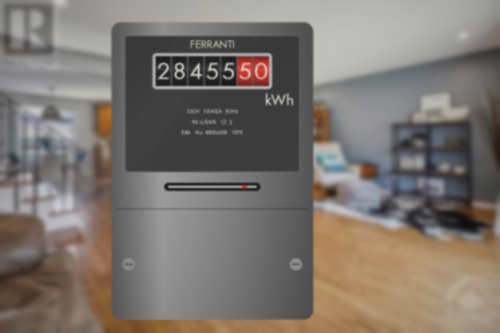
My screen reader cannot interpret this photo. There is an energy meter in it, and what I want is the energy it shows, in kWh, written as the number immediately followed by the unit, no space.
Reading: 28455.50kWh
